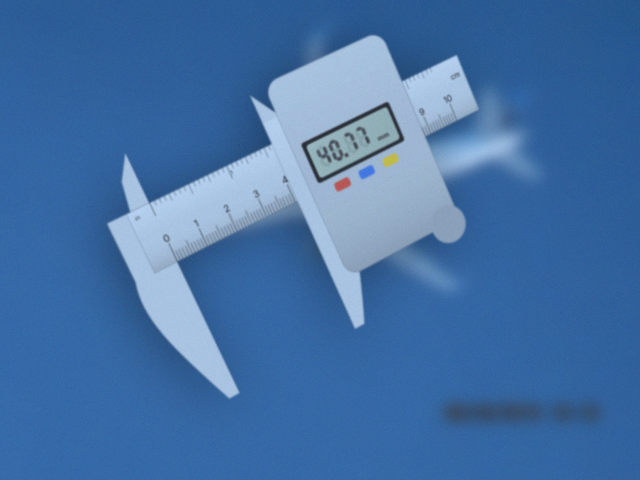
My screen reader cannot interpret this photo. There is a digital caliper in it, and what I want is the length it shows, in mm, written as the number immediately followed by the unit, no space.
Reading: 40.77mm
